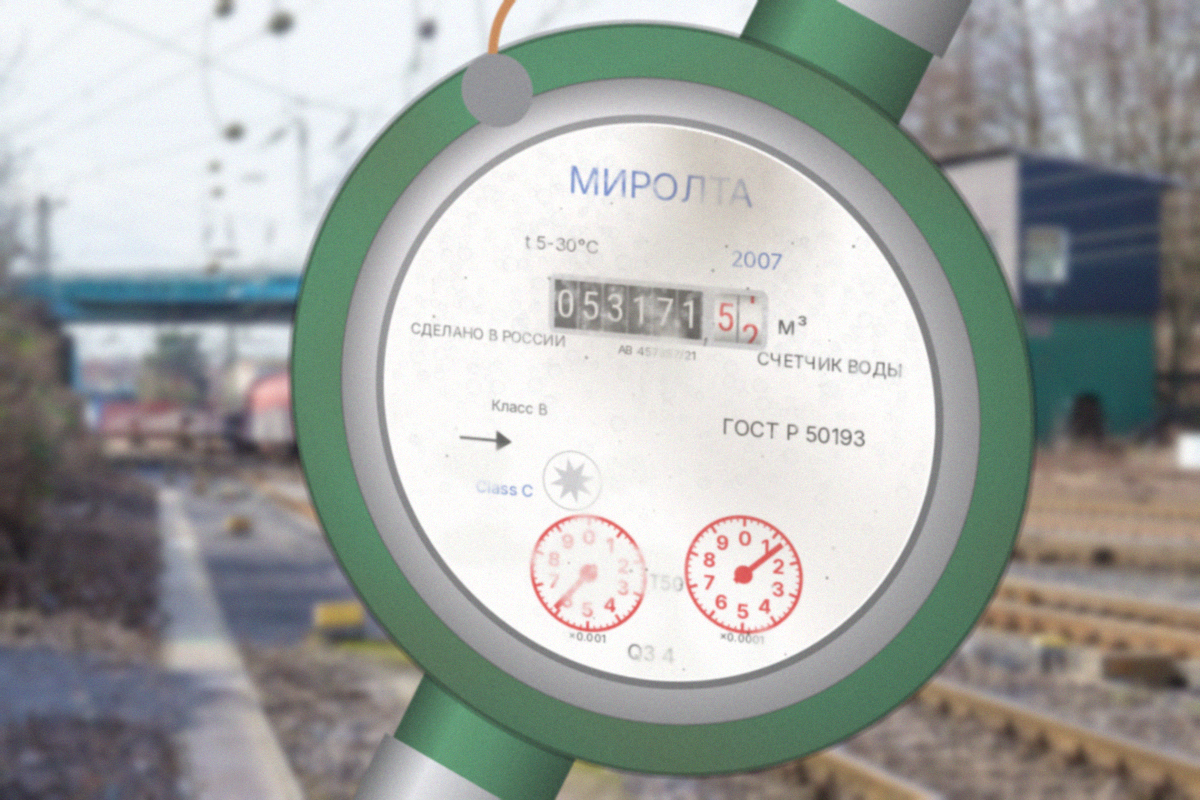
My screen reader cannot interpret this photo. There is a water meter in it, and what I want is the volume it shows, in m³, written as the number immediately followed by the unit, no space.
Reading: 53171.5161m³
